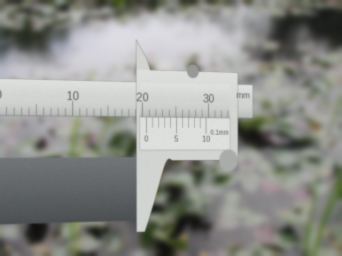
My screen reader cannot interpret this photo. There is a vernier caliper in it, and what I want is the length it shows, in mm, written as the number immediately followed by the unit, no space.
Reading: 20.6mm
